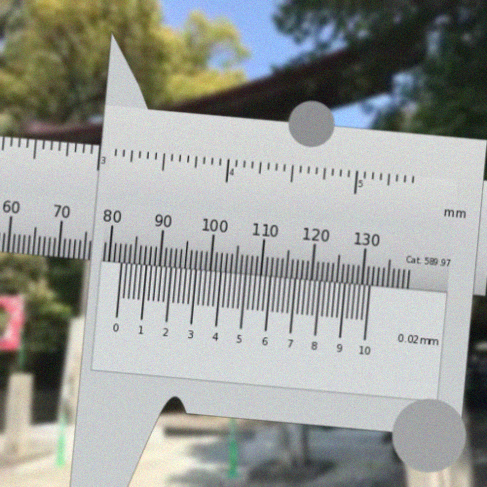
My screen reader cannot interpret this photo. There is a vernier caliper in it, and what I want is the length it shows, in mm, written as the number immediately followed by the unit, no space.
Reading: 82.5mm
